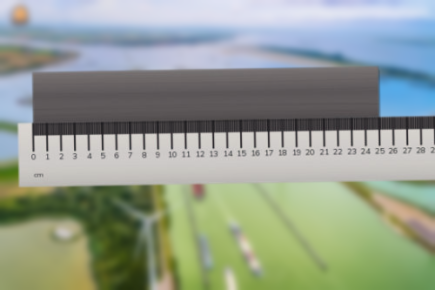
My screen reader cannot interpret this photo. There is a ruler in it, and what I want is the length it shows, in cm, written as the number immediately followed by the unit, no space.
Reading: 25cm
